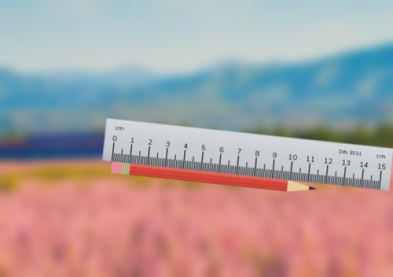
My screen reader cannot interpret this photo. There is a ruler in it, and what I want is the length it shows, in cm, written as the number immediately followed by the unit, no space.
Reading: 11.5cm
